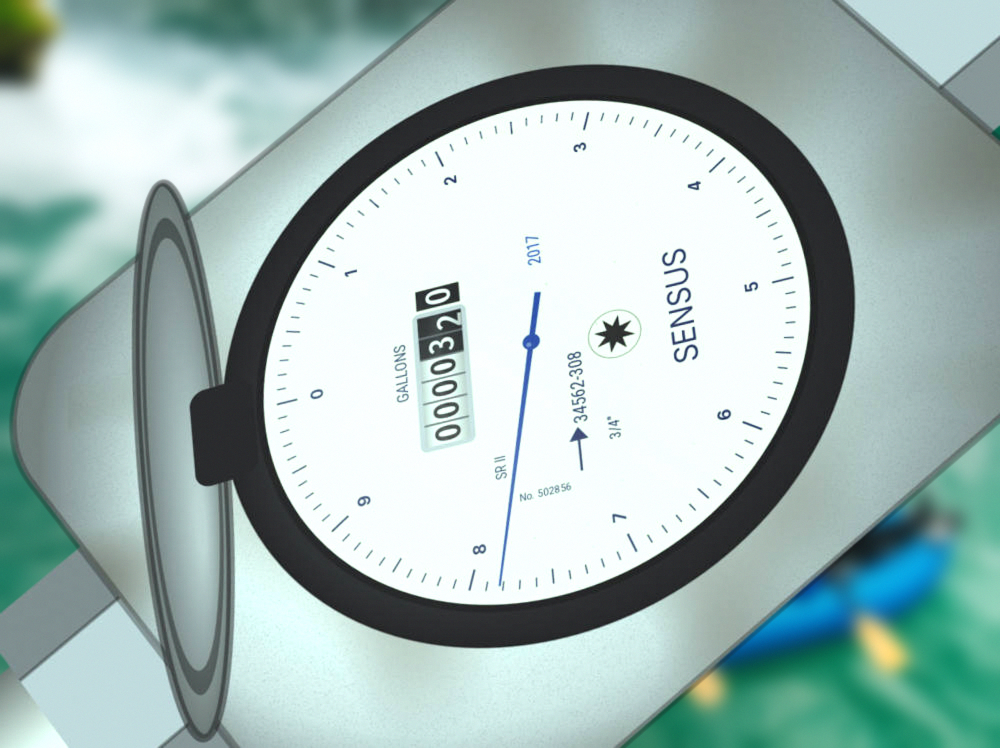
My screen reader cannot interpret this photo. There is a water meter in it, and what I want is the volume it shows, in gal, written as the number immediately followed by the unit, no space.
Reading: 317.8gal
